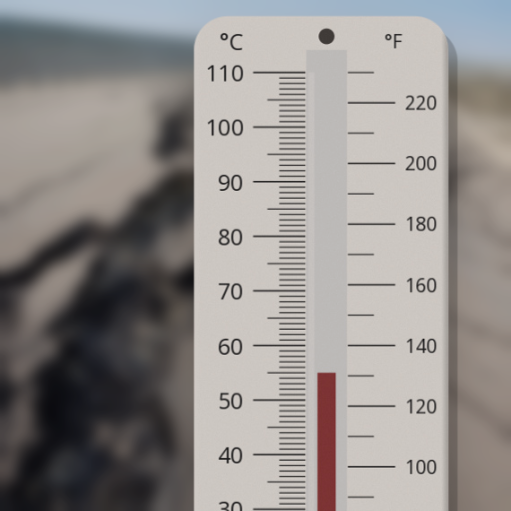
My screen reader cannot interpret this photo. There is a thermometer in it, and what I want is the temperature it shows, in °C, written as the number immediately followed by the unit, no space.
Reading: 55°C
